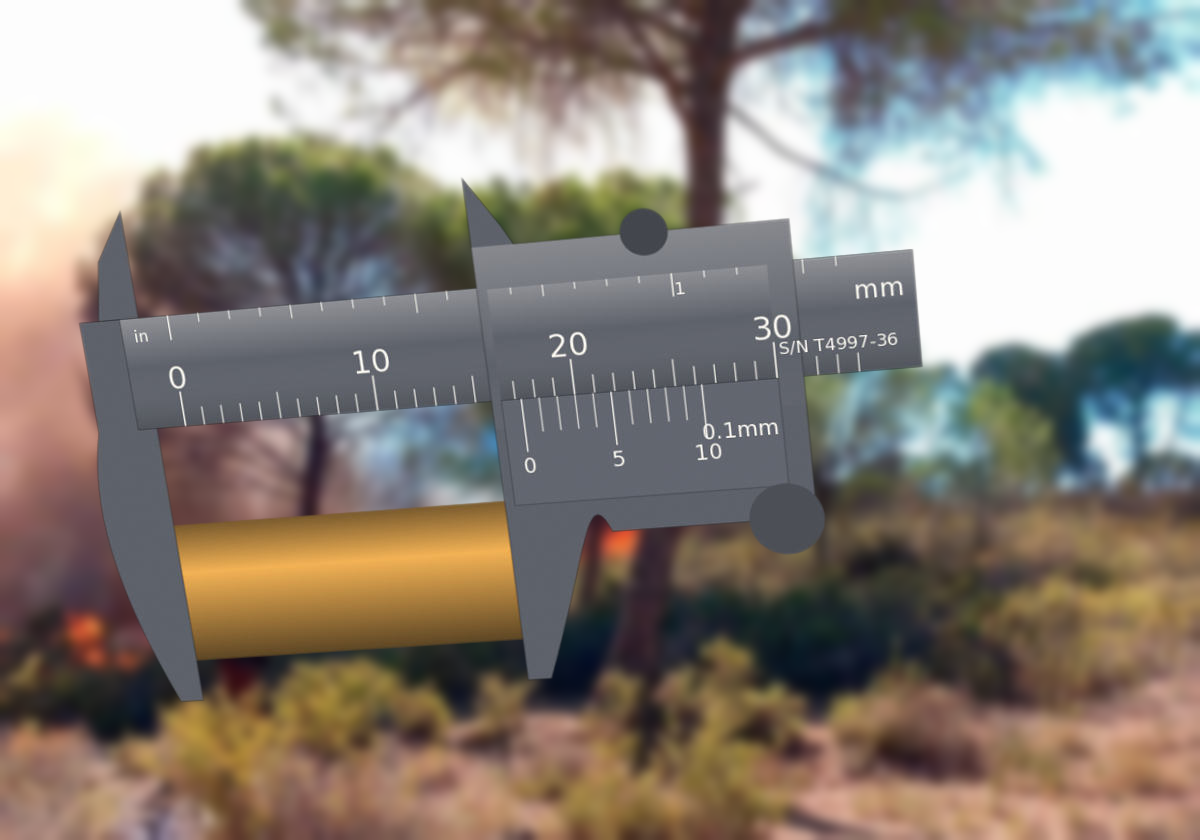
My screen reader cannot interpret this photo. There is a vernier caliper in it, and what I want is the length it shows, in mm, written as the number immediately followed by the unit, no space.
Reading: 17.3mm
